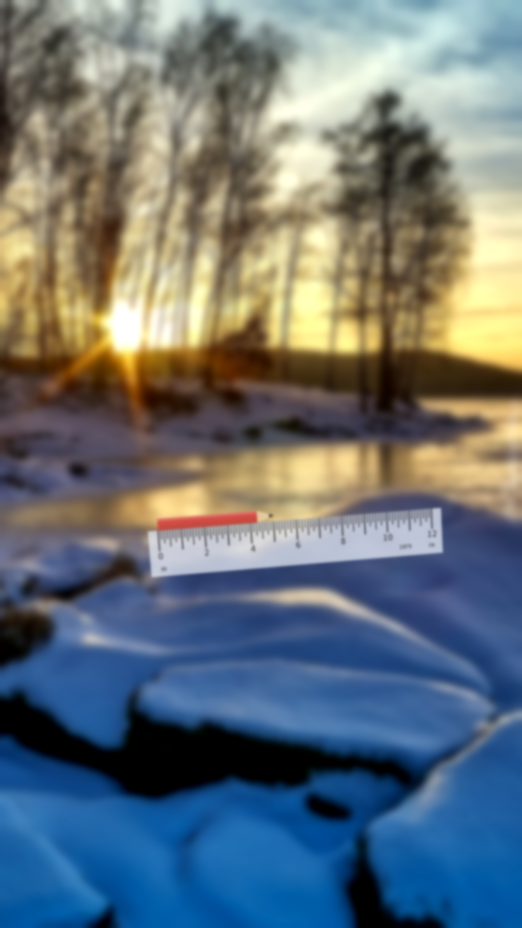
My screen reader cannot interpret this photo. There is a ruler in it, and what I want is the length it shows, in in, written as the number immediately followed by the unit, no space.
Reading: 5in
